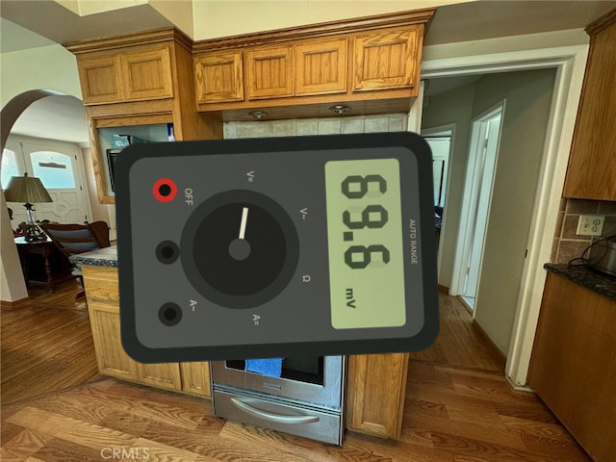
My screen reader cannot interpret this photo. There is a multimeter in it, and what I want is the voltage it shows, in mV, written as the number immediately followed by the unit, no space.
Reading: 69.6mV
